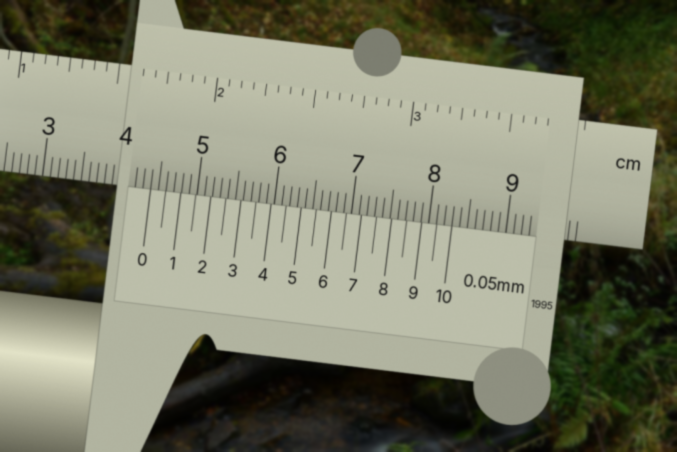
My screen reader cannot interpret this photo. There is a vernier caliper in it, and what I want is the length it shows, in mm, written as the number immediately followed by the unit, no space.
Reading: 44.0mm
